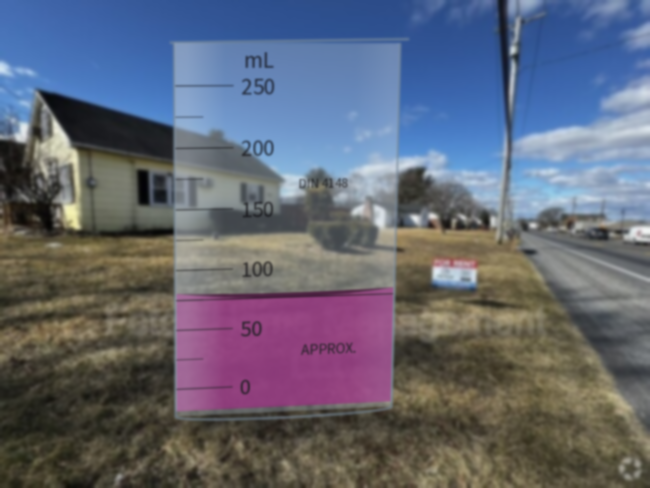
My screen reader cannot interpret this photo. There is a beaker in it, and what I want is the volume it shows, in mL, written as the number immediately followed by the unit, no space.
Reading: 75mL
